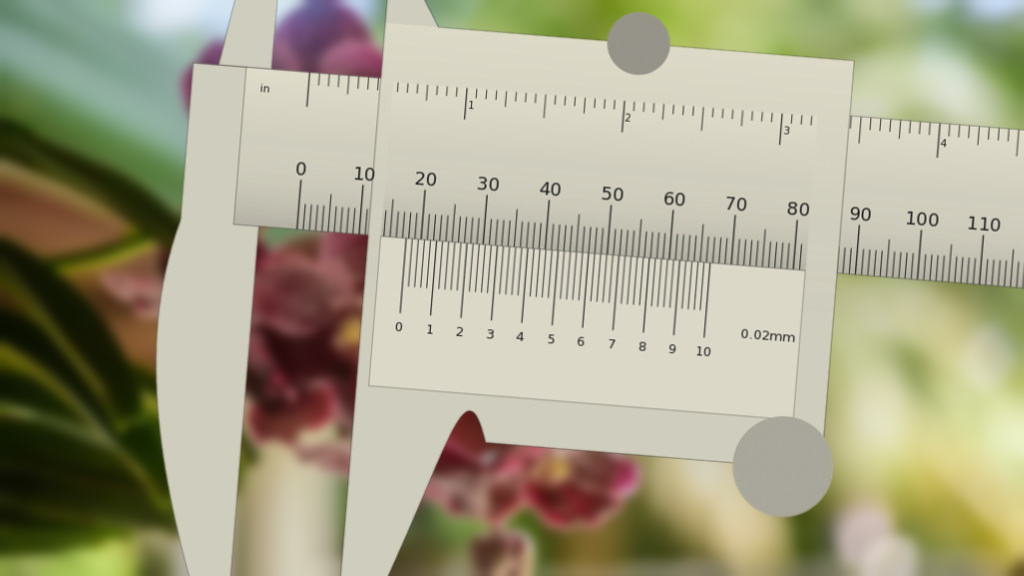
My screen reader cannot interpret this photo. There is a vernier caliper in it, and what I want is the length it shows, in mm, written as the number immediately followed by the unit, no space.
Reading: 17.6mm
